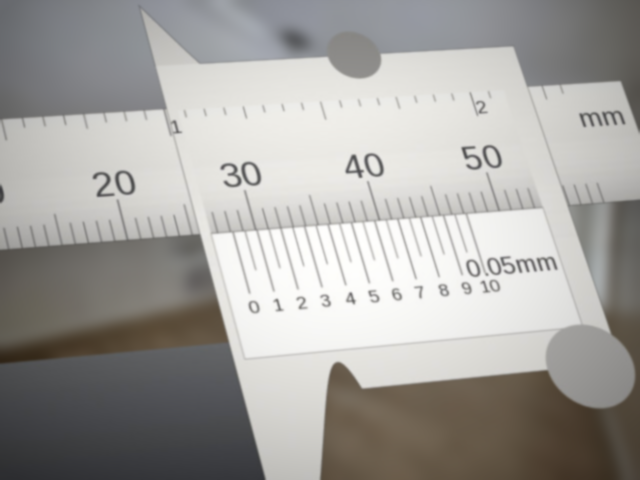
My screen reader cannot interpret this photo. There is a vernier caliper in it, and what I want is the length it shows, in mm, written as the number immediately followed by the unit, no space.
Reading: 28.2mm
